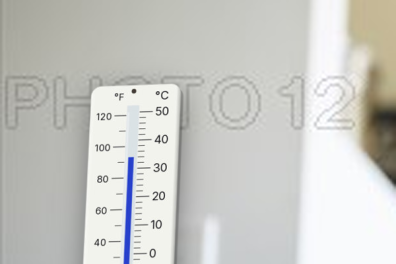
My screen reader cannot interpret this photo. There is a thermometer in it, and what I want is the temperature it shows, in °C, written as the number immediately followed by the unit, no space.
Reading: 34°C
